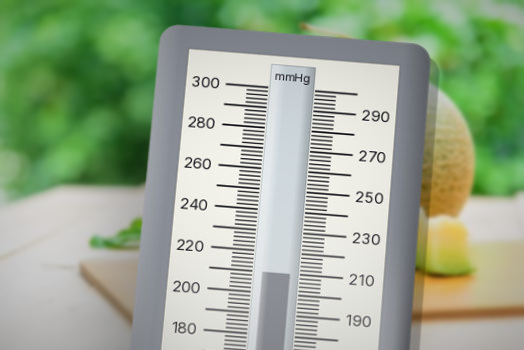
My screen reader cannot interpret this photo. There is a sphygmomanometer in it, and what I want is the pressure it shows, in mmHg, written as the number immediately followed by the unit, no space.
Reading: 210mmHg
